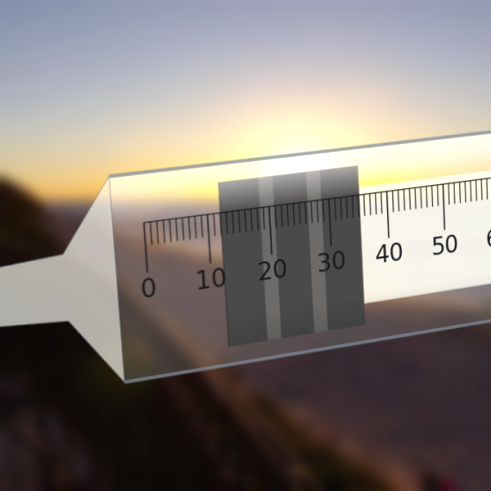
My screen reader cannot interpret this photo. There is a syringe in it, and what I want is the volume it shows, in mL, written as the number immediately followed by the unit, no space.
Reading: 12mL
